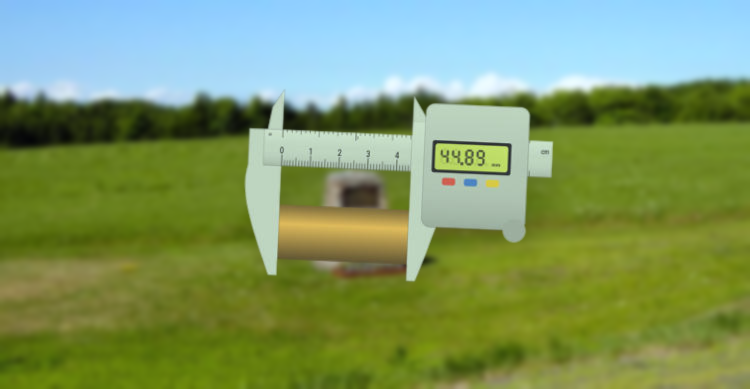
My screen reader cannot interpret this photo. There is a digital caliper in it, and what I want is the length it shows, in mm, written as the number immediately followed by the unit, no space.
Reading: 44.89mm
